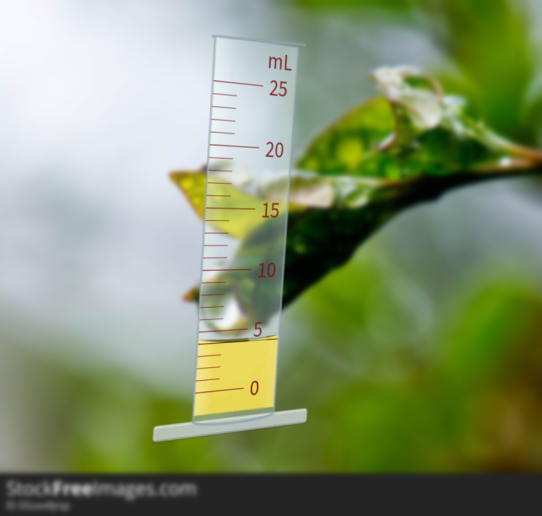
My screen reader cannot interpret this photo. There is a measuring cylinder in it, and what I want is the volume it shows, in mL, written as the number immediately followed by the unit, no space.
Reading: 4mL
